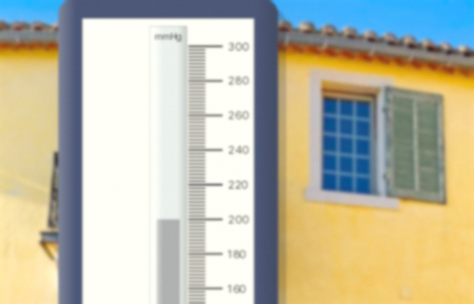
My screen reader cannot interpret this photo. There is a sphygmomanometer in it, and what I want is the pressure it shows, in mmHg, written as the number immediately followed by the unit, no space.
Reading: 200mmHg
